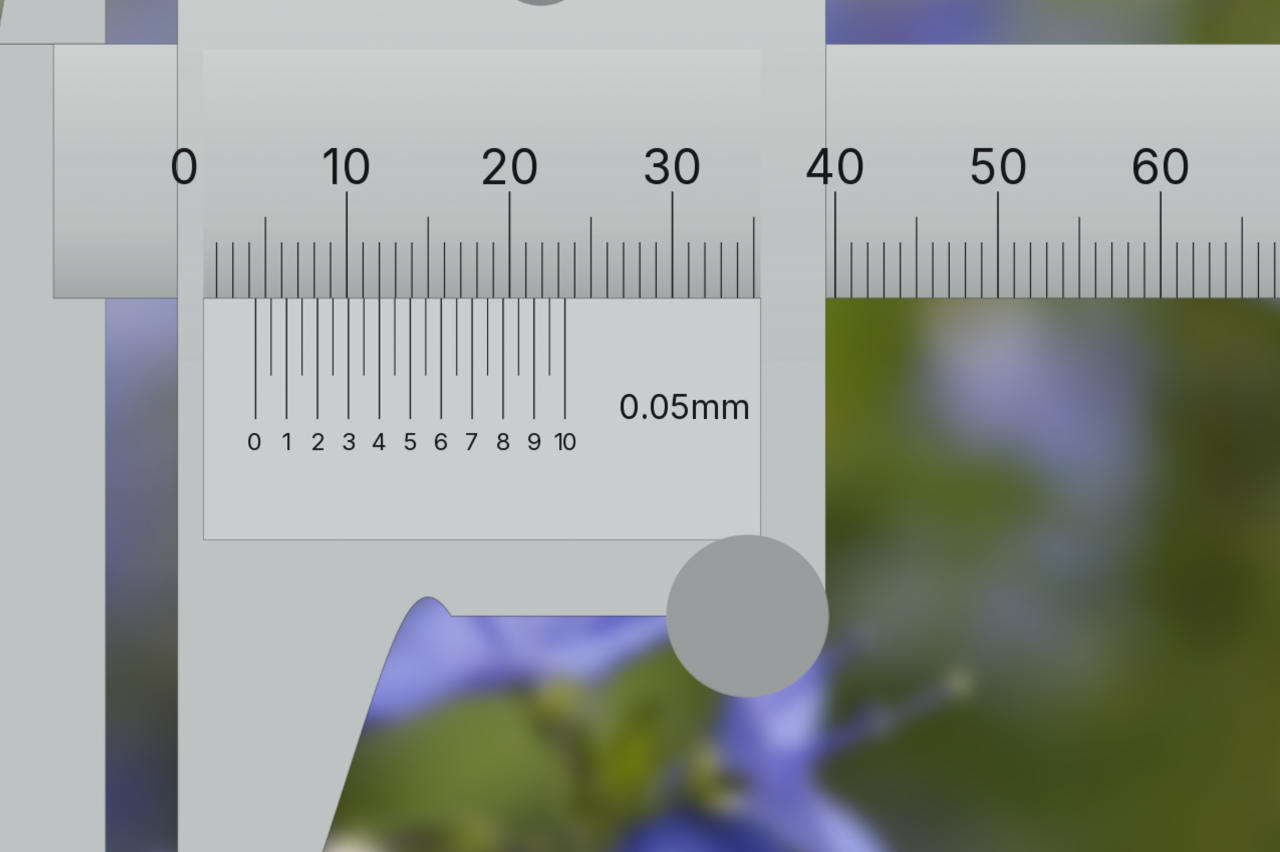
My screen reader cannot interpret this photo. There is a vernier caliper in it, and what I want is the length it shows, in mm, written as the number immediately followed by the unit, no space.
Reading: 4.4mm
